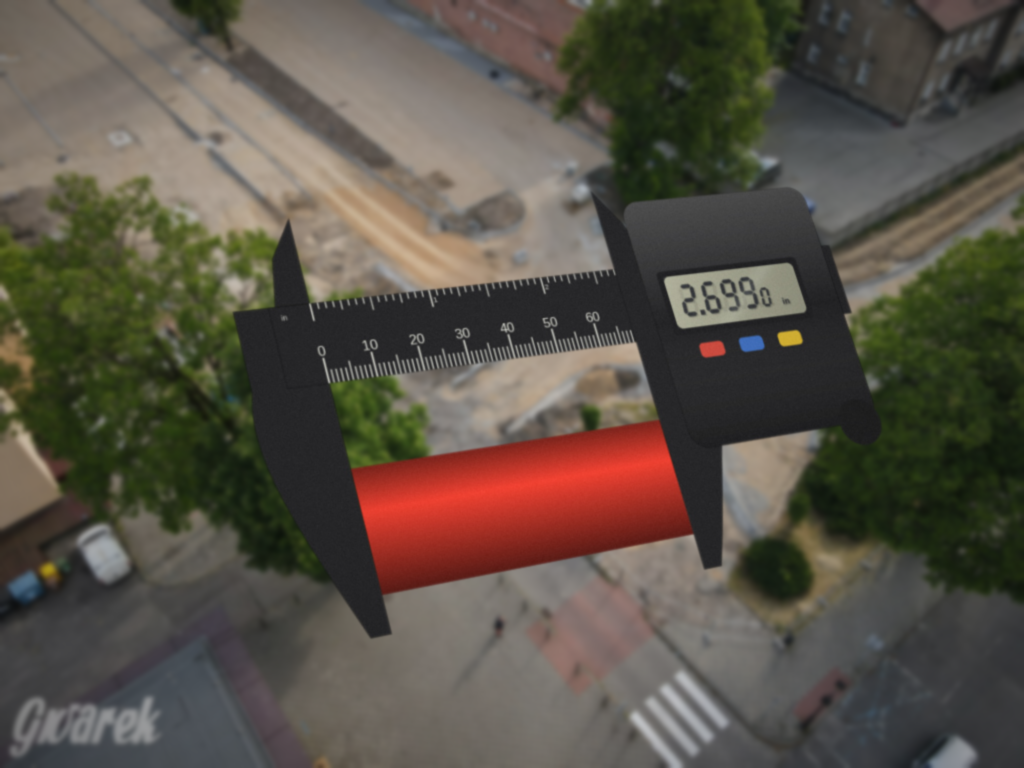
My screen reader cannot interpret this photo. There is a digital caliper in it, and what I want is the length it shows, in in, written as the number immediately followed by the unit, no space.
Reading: 2.6990in
